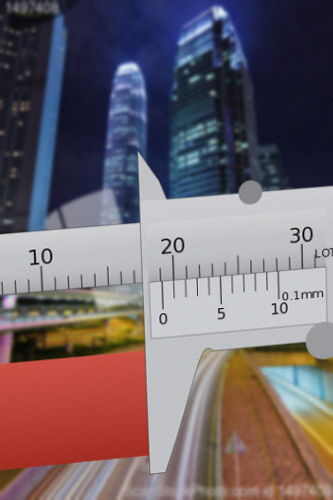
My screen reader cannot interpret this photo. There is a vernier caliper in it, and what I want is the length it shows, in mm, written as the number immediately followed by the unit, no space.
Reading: 19.1mm
